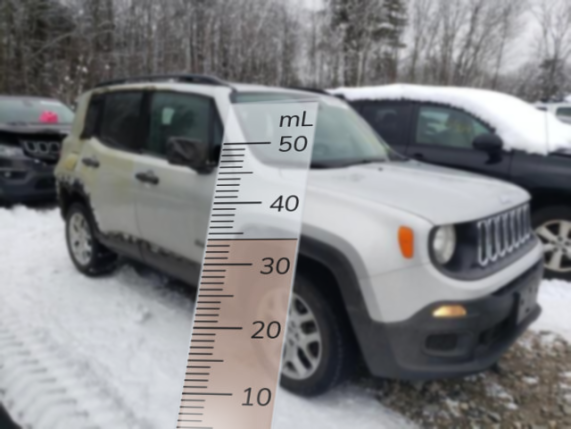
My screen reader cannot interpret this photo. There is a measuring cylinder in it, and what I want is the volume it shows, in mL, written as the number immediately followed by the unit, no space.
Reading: 34mL
